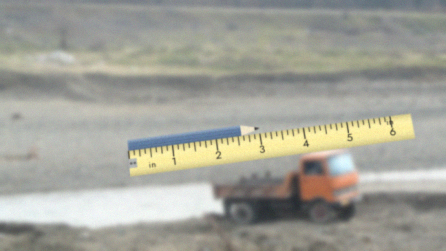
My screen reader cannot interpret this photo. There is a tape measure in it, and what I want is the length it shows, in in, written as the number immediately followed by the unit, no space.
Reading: 3in
